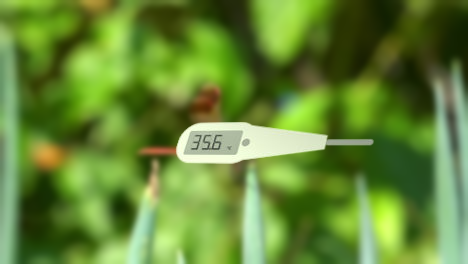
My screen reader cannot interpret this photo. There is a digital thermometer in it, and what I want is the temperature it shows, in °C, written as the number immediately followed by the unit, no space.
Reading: 35.6°C
